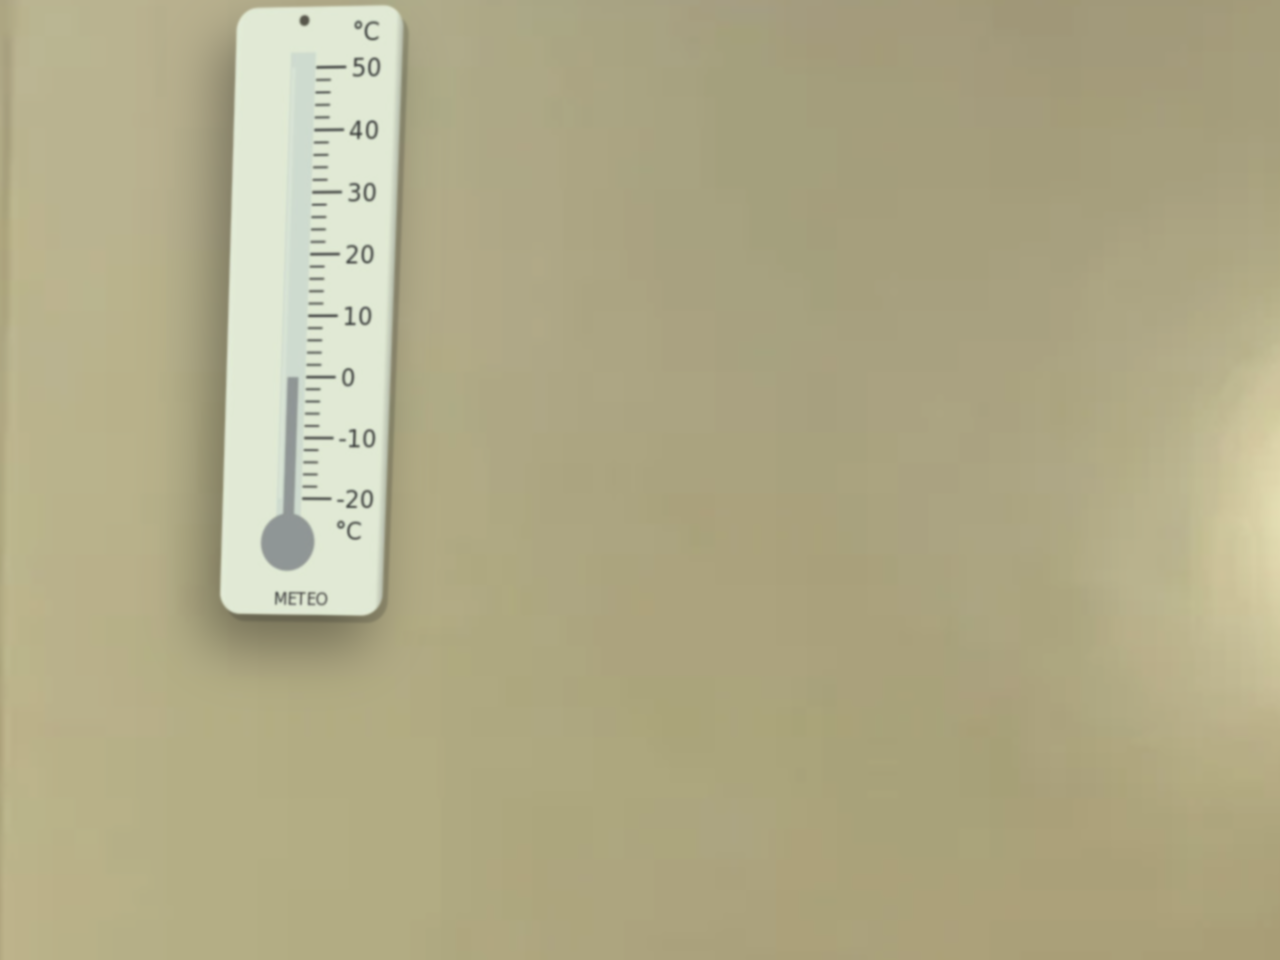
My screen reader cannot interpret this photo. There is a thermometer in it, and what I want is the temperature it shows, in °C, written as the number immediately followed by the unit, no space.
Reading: 0°C
